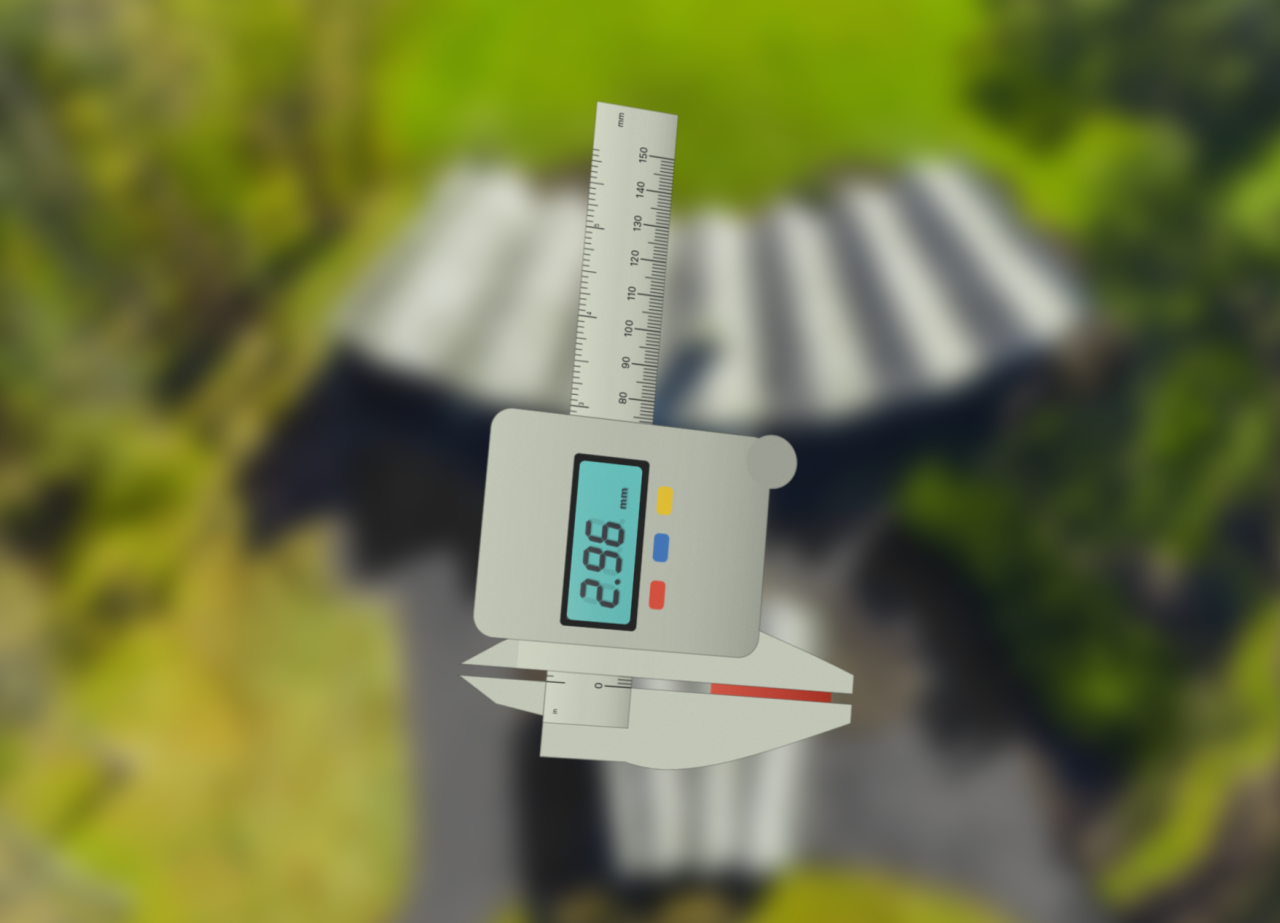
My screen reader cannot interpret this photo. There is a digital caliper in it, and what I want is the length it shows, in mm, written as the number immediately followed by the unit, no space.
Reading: 2.96mm
